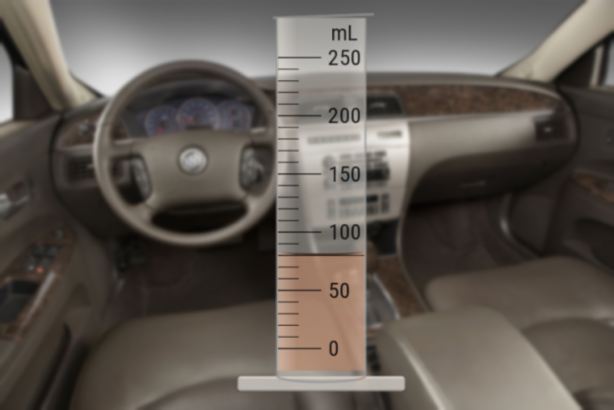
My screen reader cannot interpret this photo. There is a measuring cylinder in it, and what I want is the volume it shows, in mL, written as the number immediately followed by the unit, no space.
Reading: 80mL
